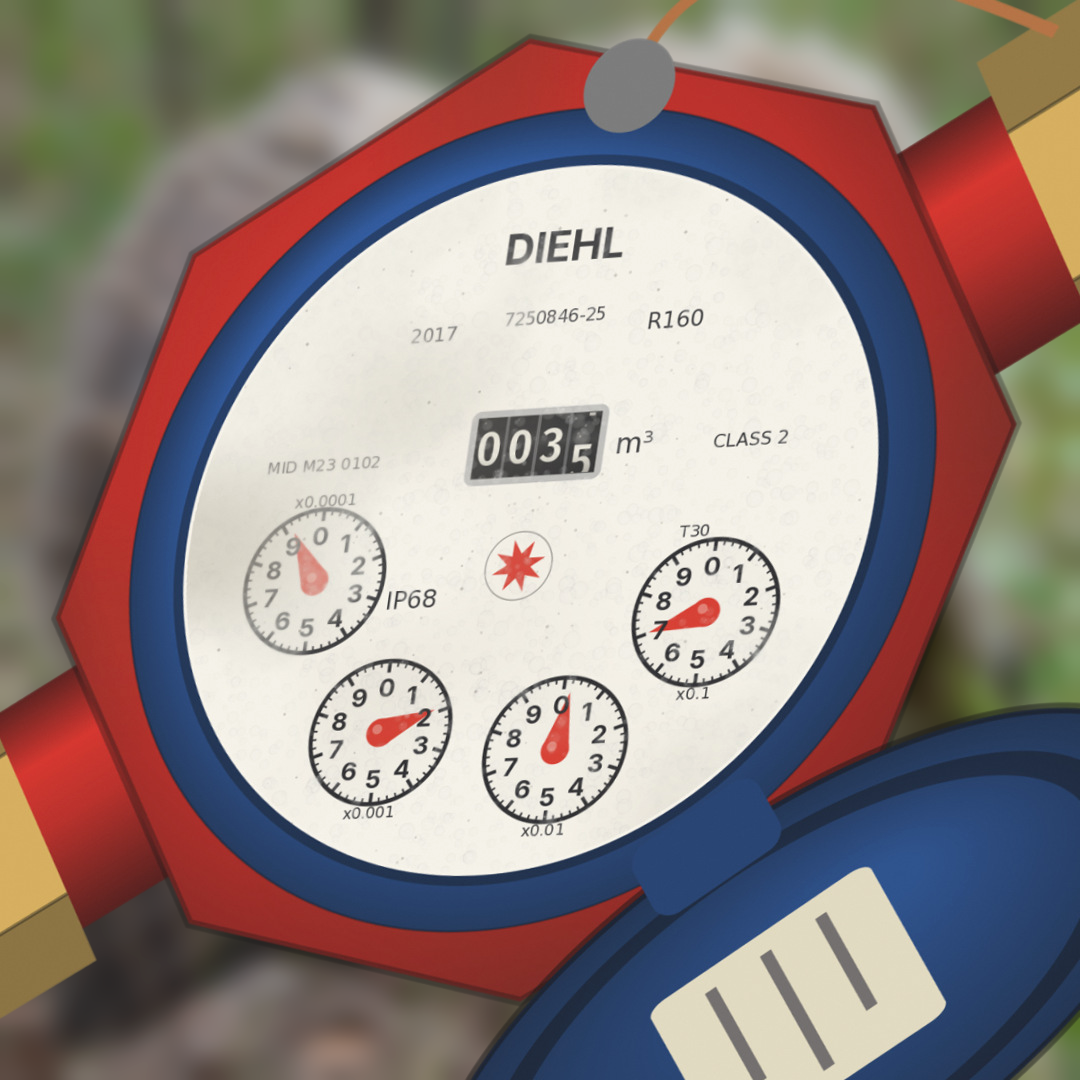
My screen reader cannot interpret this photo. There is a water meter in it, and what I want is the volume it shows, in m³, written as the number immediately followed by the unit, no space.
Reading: 34.7019m³
